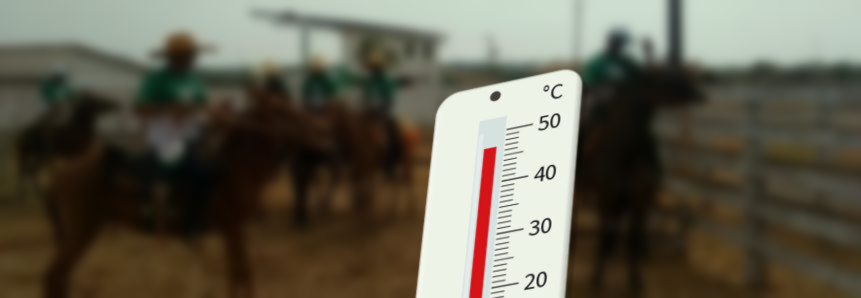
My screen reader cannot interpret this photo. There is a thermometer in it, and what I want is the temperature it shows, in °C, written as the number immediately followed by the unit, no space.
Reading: 47°C
